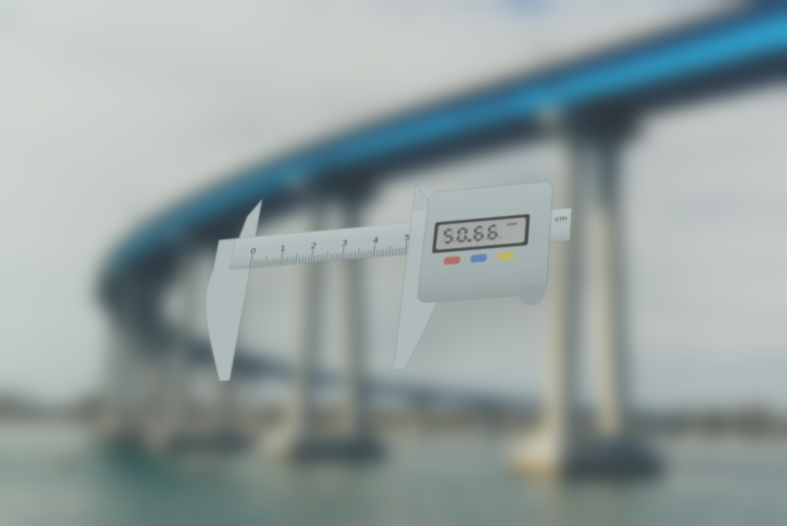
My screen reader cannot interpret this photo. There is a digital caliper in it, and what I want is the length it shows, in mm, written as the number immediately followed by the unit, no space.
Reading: 50.66mm
